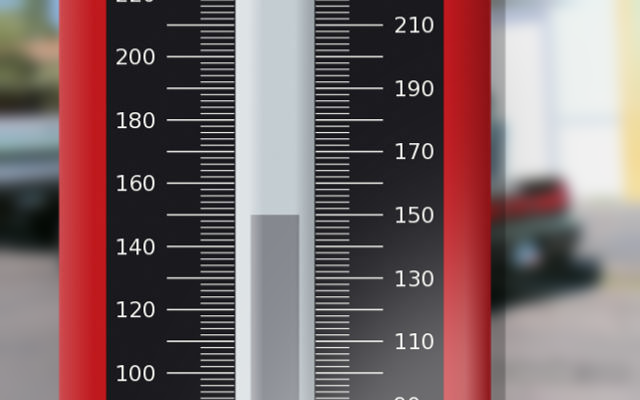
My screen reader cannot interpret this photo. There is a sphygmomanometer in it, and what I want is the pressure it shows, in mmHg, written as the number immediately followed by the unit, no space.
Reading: 150mmHg
